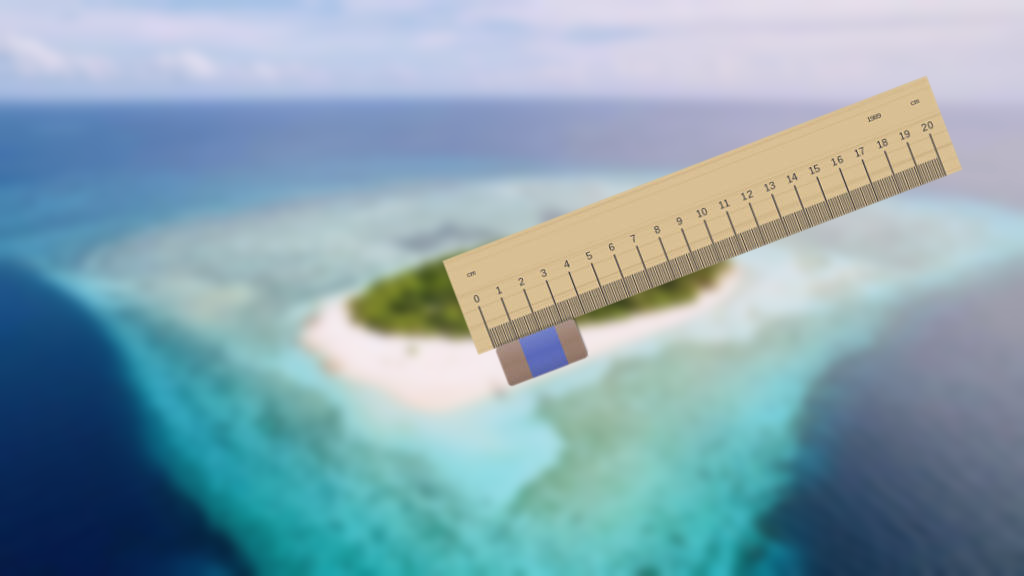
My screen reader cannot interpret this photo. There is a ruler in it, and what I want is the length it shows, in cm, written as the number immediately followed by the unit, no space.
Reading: 3.5cm
